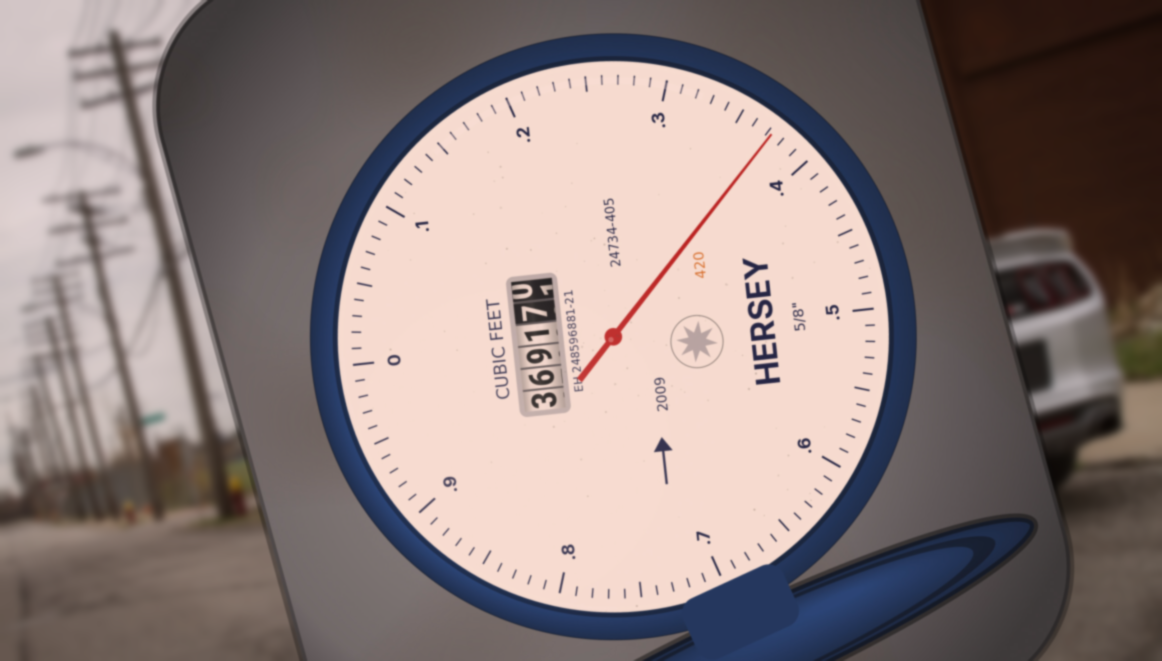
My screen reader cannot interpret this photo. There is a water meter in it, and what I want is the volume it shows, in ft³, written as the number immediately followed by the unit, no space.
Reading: 369170.37ft³
